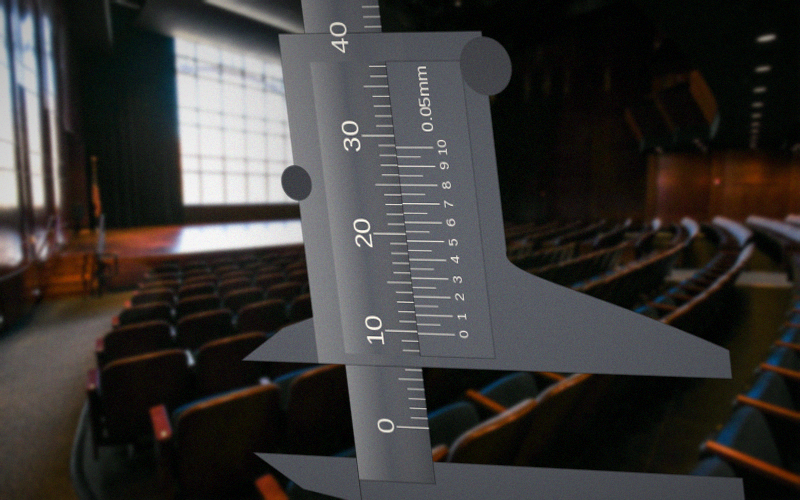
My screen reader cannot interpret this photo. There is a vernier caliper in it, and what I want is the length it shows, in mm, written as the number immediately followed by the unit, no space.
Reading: 9.8mm
